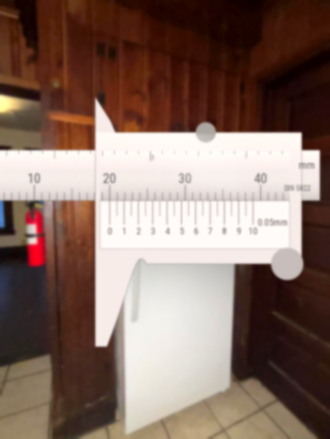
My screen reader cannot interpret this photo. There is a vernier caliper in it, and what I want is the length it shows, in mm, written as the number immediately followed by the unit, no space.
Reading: 20.0mm
